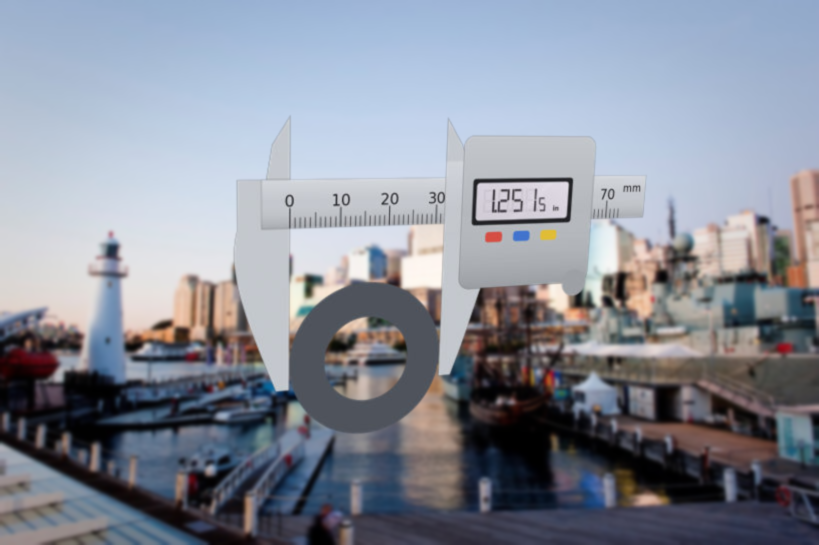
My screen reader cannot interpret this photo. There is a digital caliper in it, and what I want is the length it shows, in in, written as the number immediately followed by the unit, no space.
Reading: 1.2515in
